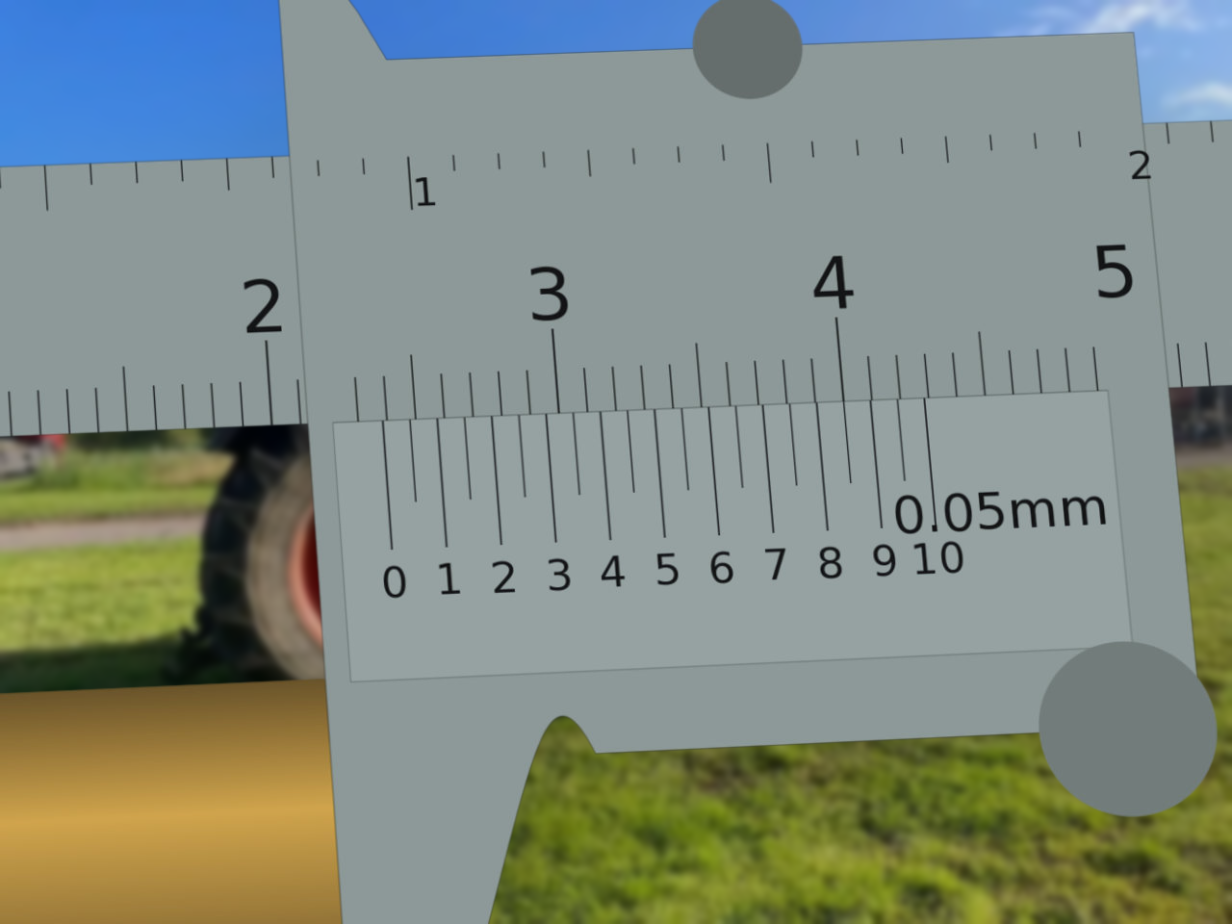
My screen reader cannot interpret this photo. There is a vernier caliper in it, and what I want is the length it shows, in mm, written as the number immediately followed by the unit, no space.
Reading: 23.85mm
